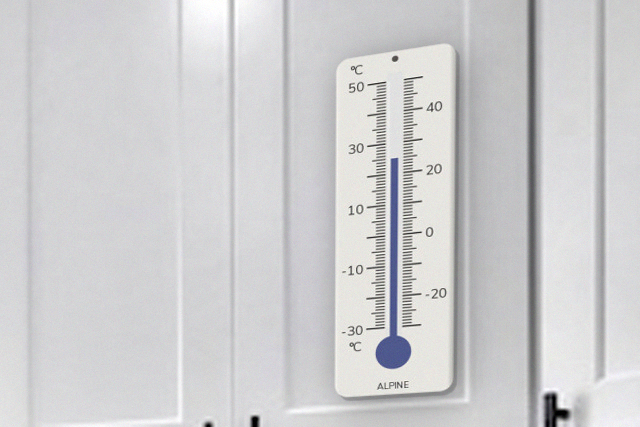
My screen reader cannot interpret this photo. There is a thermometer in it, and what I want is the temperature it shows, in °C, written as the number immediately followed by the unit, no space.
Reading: 25°C
